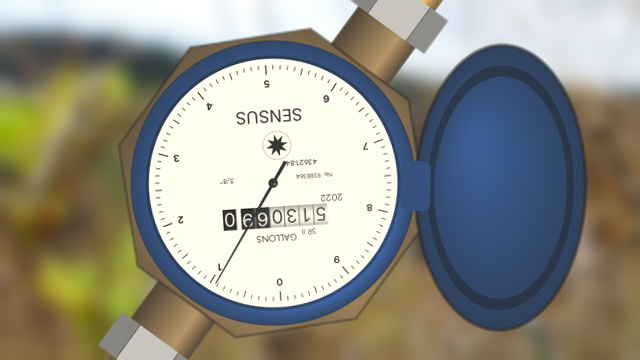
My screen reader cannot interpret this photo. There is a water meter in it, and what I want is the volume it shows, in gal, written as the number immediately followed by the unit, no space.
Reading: 5130690.9gal
